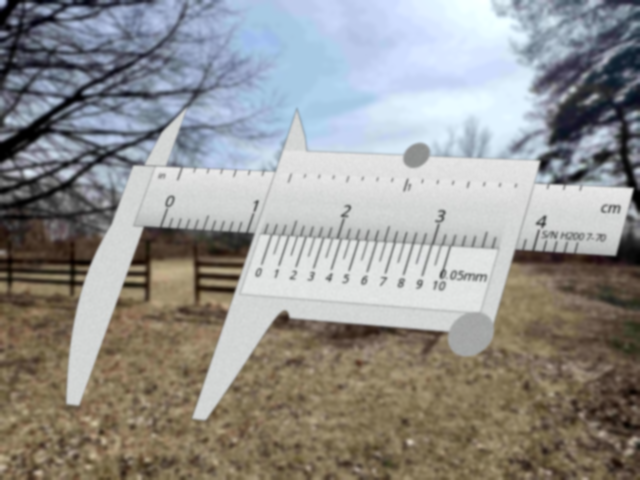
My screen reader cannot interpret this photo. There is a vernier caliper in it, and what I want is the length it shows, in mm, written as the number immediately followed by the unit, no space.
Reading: 12.8mm
